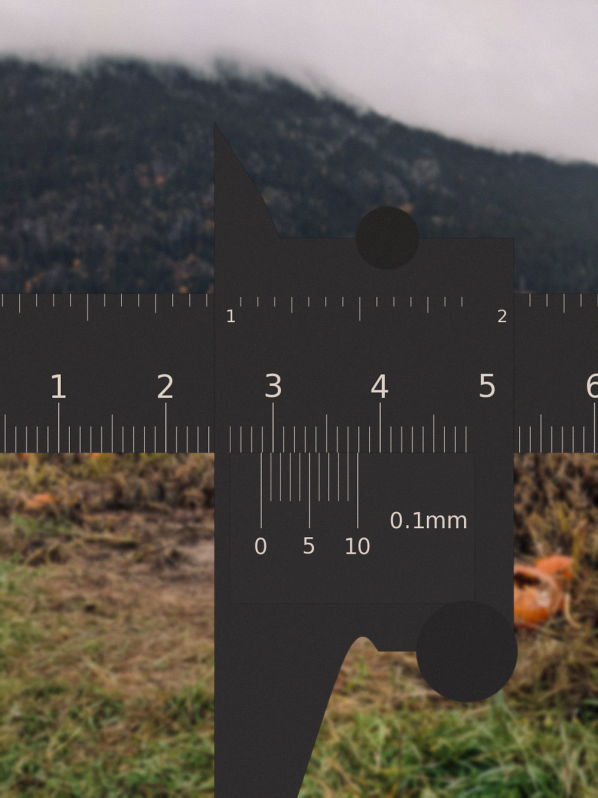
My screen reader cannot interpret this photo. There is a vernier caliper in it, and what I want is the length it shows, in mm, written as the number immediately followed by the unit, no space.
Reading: 28.9mm
